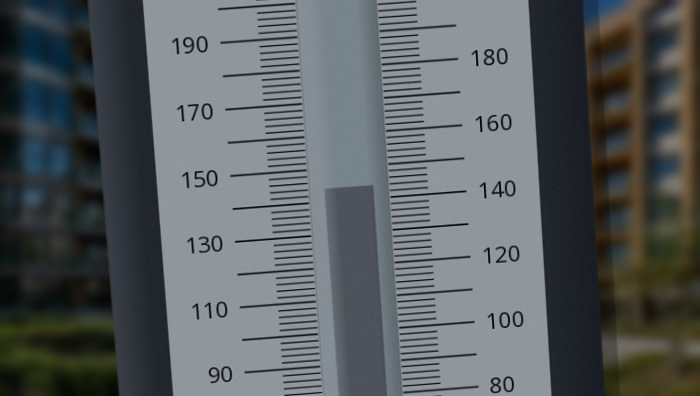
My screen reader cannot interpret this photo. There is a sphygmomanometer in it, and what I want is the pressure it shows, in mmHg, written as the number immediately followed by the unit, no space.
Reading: 144mmHg
